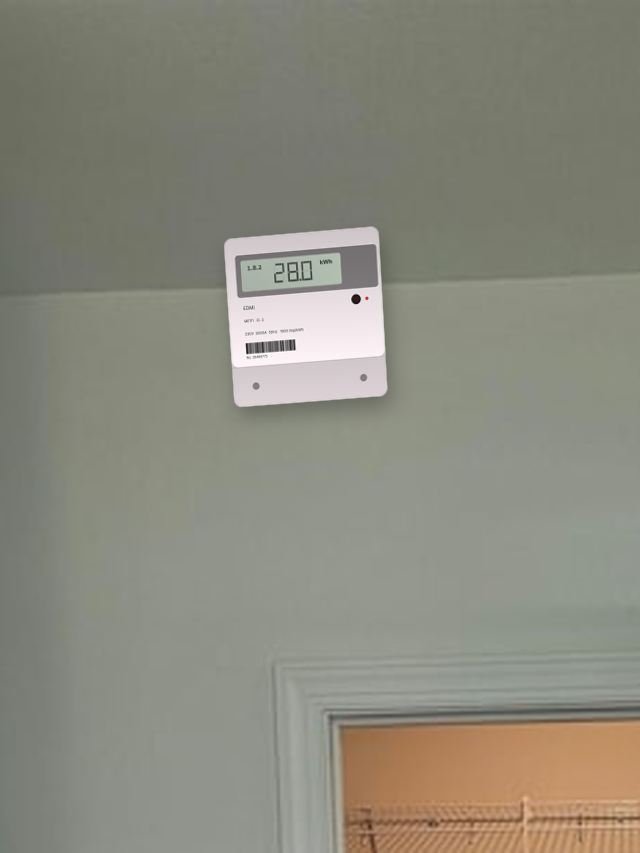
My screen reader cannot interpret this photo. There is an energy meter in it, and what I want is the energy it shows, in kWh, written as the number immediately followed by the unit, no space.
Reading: 28.0kWh
